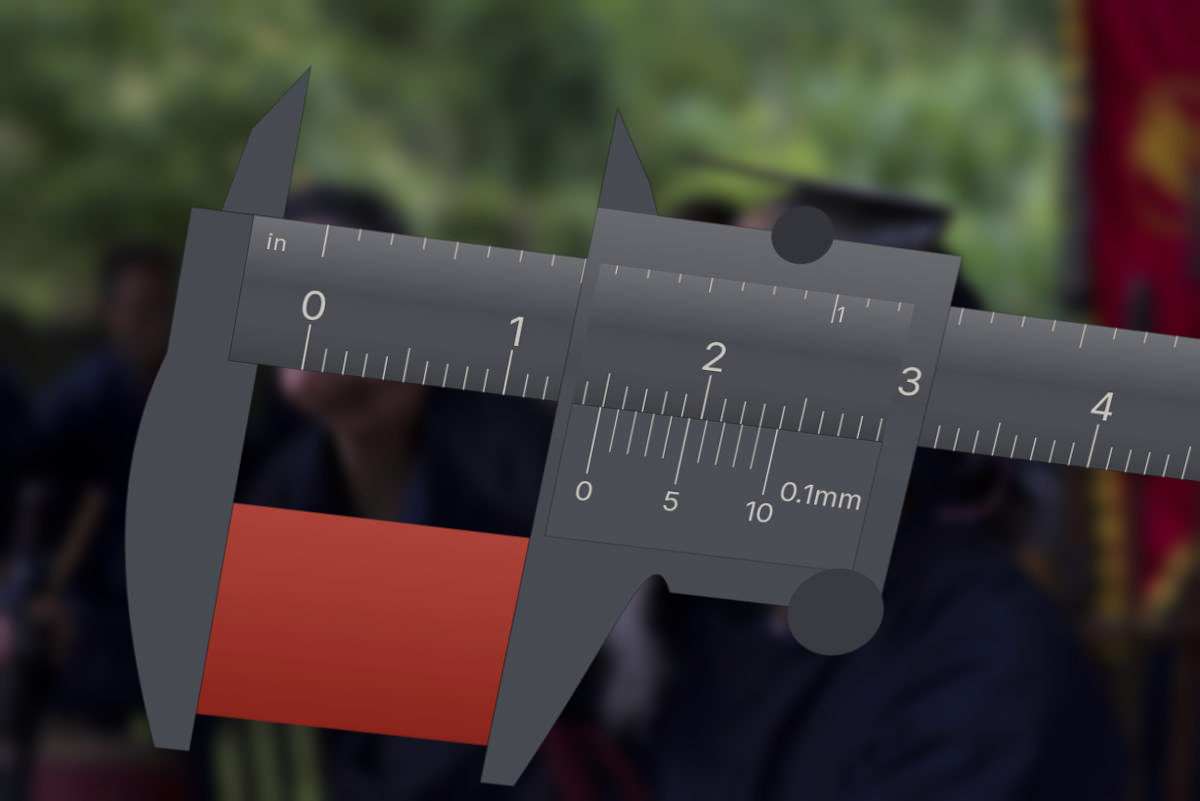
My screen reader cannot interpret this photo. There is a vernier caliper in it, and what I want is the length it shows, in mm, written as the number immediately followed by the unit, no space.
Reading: 14.9mm
